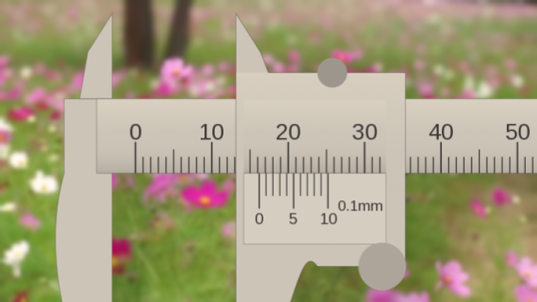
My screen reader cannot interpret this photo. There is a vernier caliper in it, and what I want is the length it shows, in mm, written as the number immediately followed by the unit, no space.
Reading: 16.2mm
